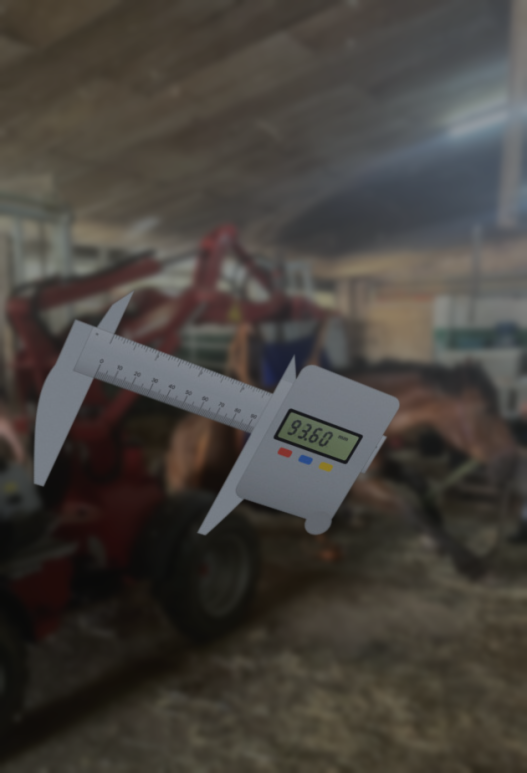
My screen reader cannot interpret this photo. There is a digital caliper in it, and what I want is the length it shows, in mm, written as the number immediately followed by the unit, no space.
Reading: 93.60mm
